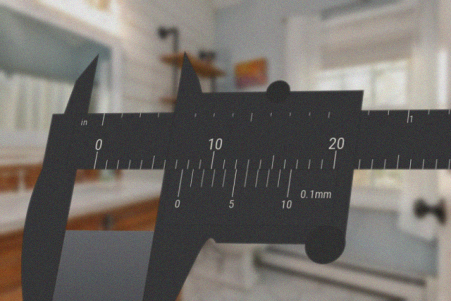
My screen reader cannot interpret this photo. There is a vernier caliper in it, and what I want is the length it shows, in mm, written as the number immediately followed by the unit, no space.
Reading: 7.6mm
